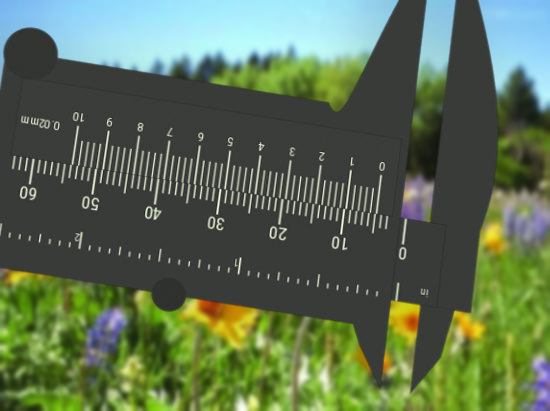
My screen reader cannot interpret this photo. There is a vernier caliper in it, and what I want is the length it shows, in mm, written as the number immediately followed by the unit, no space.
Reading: 4.8mm
